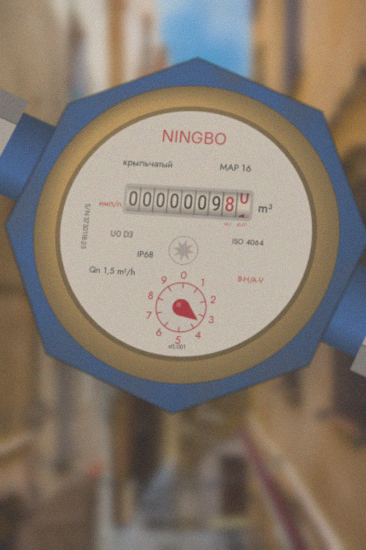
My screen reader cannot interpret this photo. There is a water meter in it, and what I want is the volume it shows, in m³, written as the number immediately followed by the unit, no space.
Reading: 9.803m³
